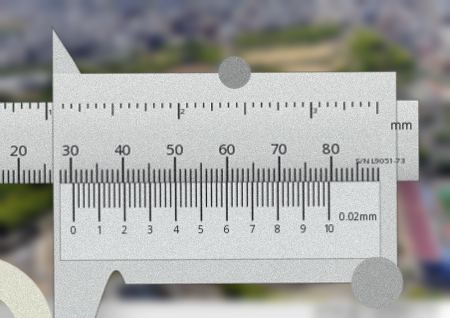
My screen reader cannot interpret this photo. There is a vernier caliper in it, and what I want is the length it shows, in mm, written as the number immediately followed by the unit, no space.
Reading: 30.5mm
